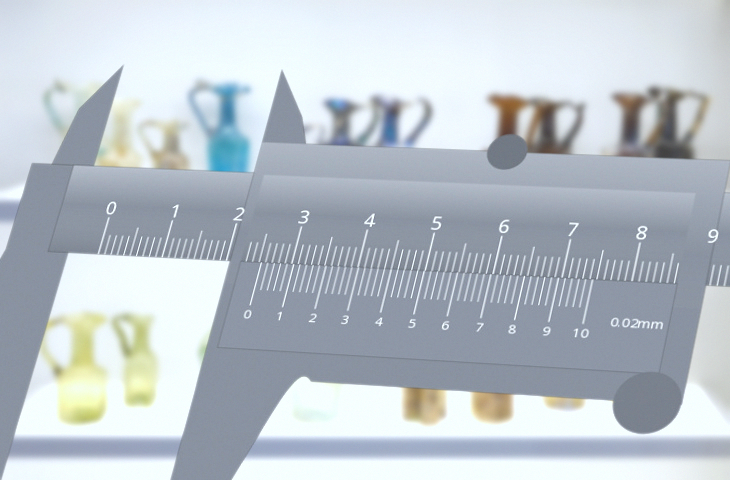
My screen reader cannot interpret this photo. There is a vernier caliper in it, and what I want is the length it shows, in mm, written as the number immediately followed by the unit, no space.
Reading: 25.4mm
